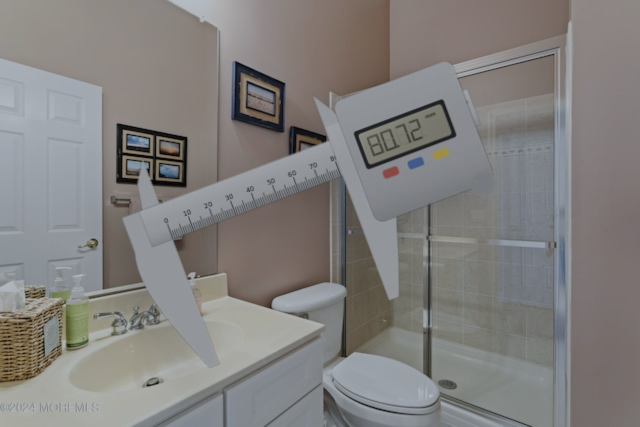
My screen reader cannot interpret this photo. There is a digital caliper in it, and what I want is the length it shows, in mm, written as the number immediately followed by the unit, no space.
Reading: 80.72mm
